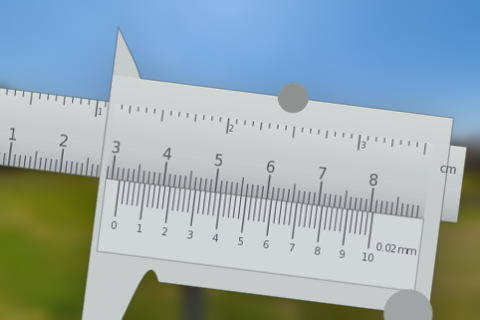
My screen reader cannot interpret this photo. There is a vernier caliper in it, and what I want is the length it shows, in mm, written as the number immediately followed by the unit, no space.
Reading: 31.5mm
